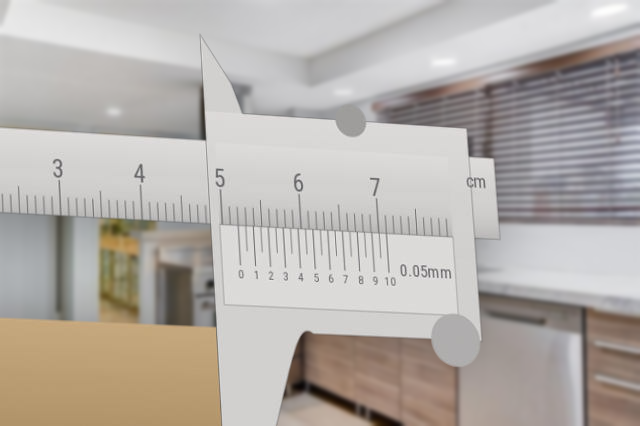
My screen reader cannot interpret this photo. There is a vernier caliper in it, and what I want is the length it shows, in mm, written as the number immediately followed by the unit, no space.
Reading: 52.0mm
